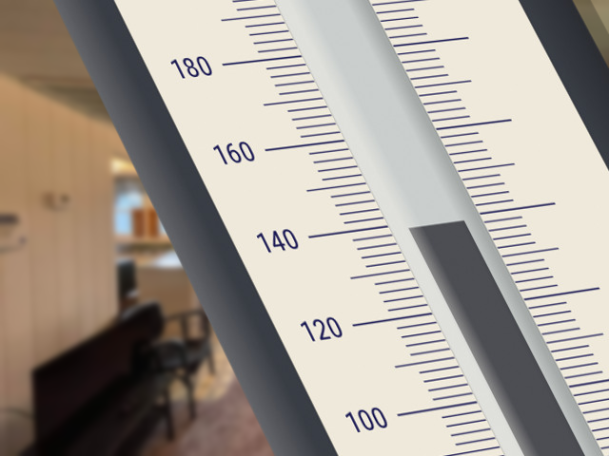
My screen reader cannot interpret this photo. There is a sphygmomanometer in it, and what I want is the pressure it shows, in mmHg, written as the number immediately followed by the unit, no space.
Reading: 139mmHg
